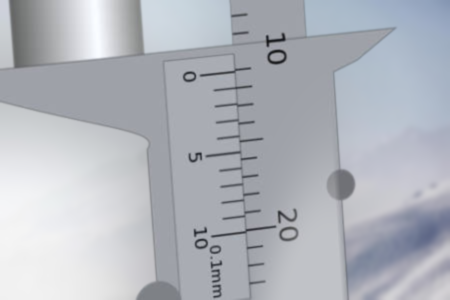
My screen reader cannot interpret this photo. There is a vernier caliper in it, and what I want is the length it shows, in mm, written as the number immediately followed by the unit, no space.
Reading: 11.1mm
